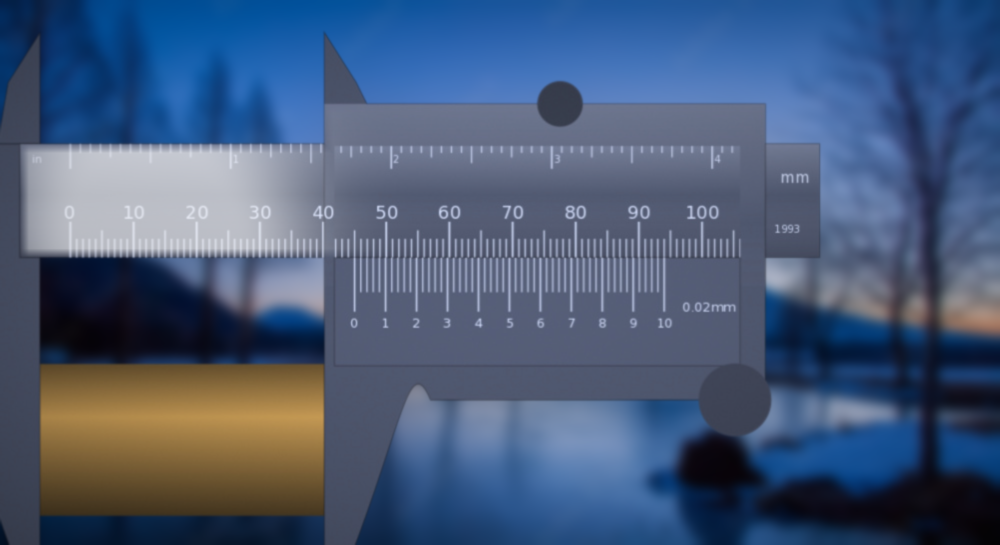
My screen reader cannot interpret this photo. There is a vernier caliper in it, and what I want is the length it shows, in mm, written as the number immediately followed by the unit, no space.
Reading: 45.0mm
